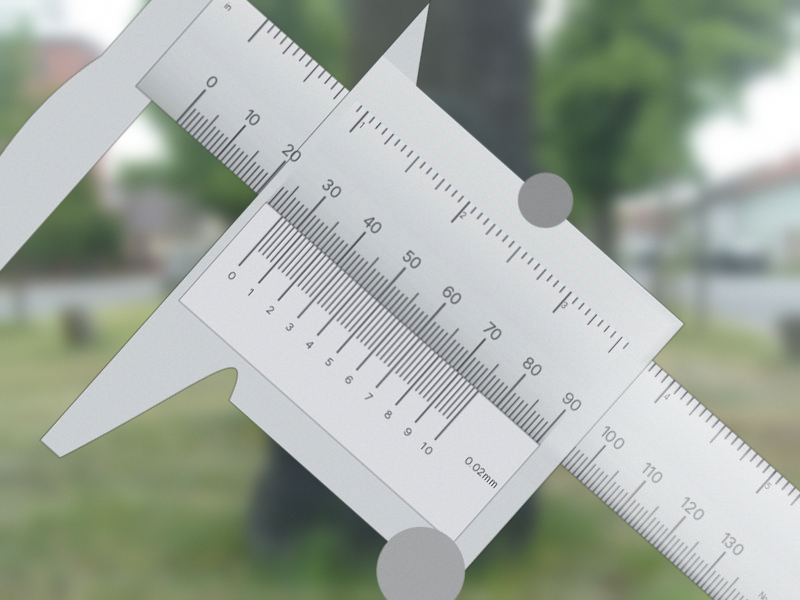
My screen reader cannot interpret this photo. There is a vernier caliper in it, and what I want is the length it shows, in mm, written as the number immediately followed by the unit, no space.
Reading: 26.5mm
